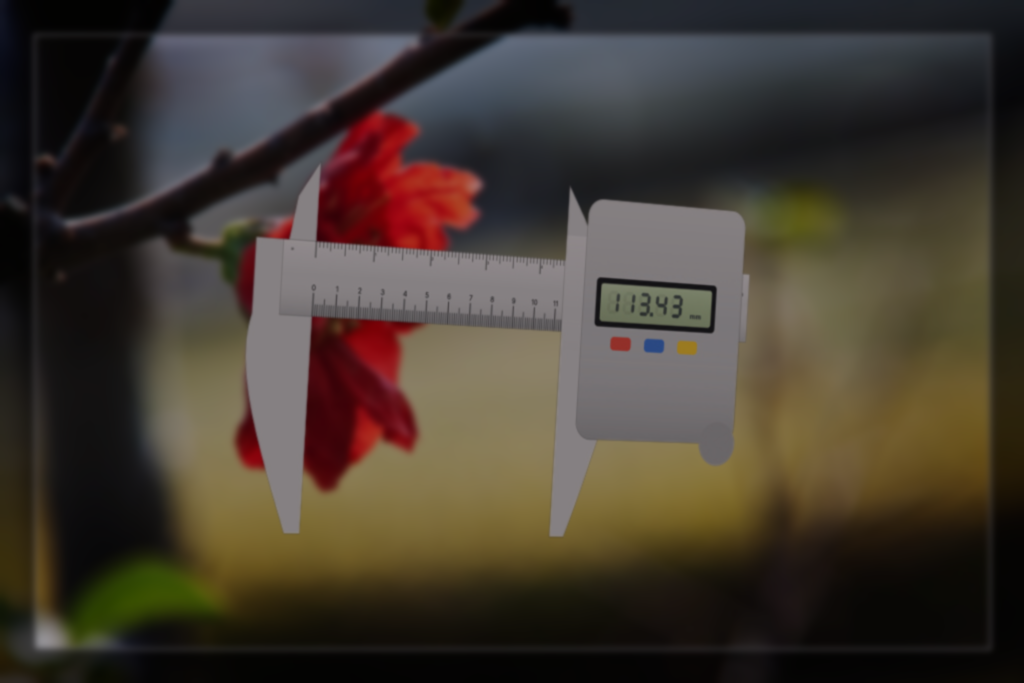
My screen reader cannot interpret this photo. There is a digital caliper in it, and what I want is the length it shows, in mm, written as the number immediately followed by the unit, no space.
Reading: 113.43mm
